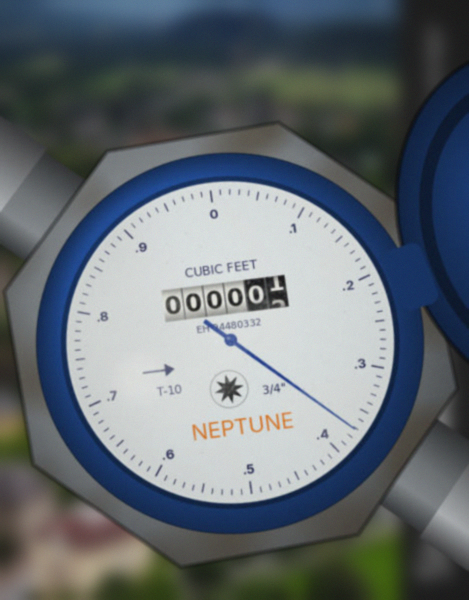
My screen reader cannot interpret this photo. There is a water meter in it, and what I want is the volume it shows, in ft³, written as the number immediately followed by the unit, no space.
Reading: 1.37ft³
